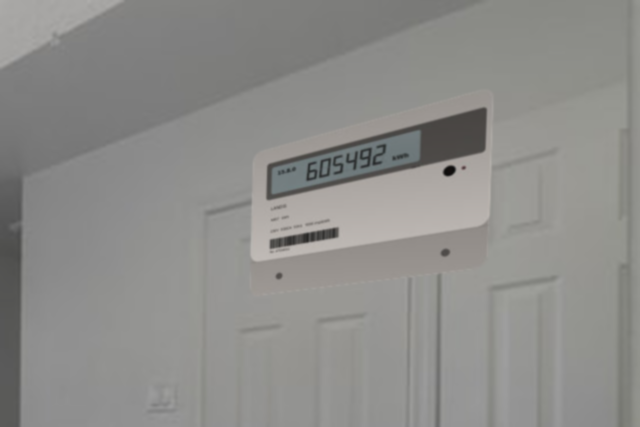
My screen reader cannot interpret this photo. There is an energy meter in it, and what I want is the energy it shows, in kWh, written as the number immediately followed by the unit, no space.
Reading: 605492kWh
